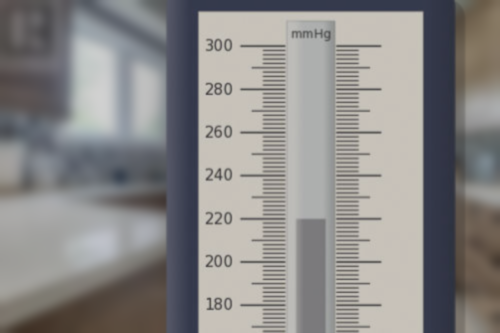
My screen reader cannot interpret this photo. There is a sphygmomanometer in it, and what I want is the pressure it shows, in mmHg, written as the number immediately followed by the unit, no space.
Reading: 220mmHg
